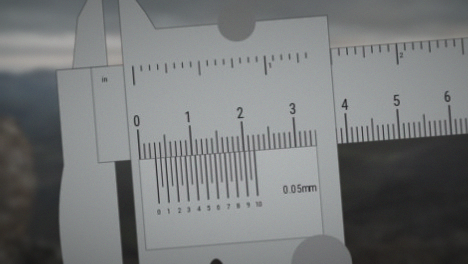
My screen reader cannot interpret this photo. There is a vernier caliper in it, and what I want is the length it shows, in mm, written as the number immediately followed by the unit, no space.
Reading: 3.0mm
